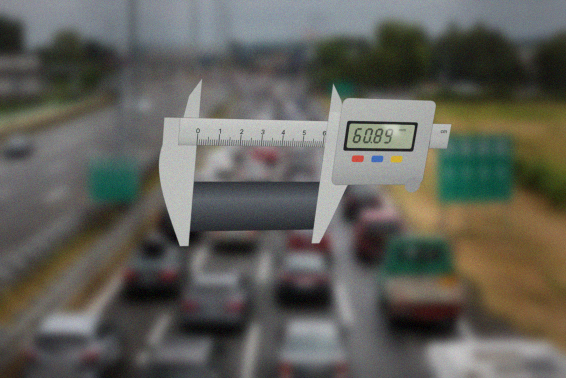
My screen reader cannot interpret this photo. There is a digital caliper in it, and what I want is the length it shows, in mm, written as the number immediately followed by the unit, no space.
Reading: 60.89mm
